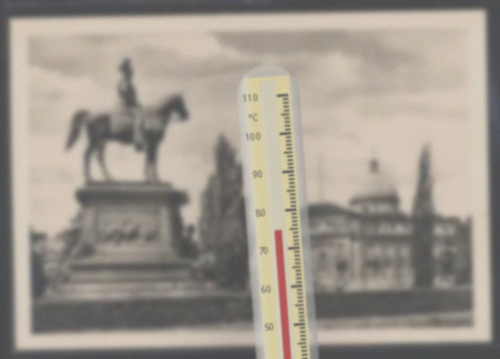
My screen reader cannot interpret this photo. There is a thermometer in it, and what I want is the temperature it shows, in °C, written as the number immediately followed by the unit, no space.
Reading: 75°C
